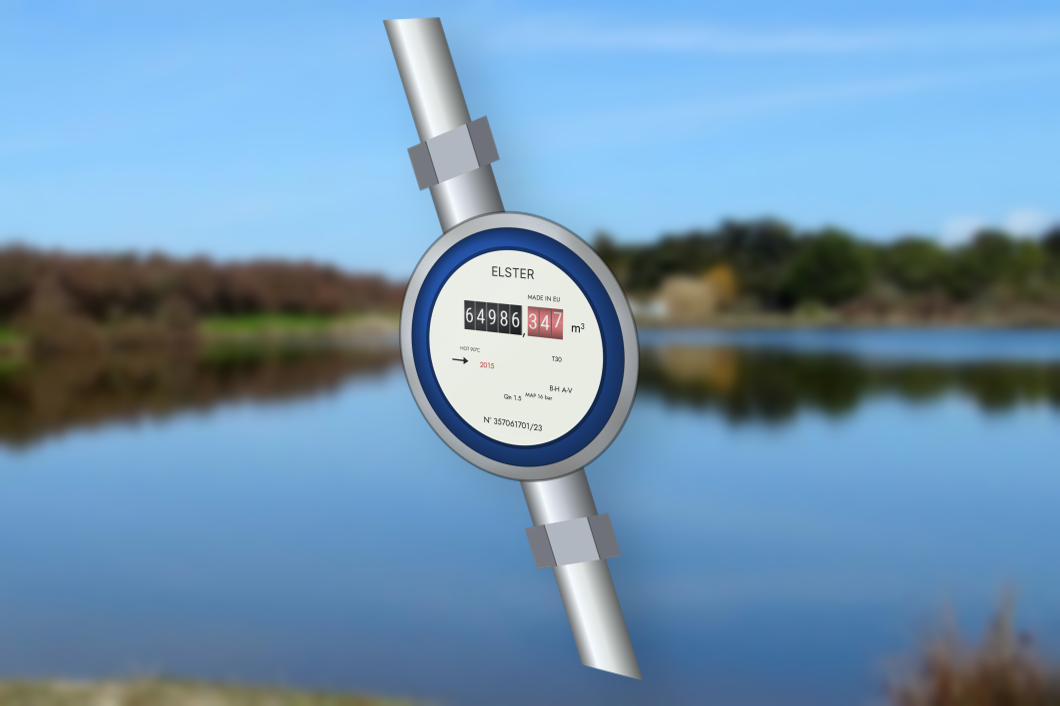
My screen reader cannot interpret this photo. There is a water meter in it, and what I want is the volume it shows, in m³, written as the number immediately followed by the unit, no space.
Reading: 64986.347m³
